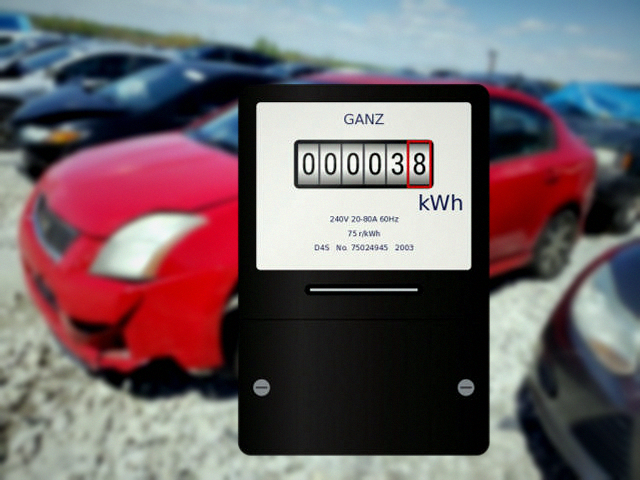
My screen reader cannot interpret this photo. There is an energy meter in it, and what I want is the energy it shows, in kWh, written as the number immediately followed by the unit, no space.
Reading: 3.8kWh
